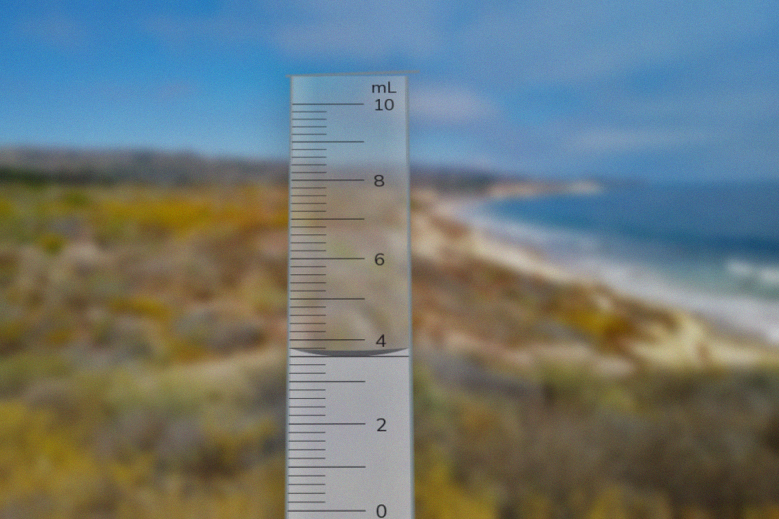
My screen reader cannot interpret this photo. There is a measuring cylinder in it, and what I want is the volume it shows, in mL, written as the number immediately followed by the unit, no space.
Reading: 3.6mL
